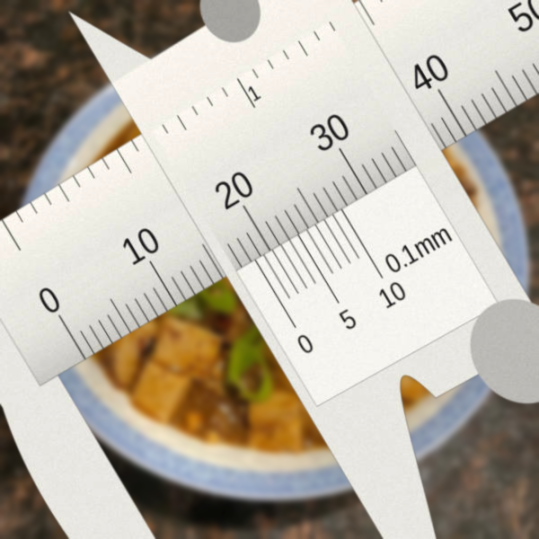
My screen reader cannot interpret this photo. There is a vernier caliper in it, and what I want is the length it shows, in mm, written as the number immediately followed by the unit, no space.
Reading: 18.4mm
